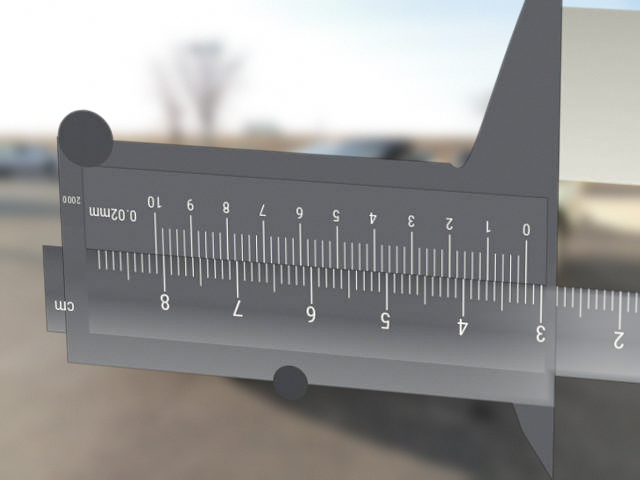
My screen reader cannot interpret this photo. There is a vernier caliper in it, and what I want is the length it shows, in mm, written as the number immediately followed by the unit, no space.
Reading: 32.0mm
